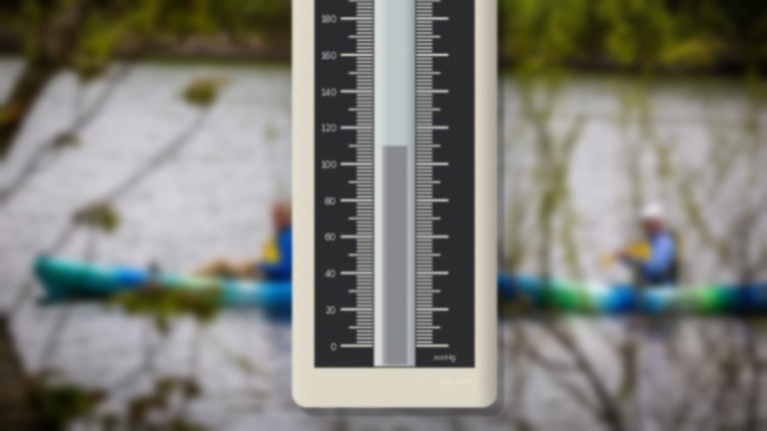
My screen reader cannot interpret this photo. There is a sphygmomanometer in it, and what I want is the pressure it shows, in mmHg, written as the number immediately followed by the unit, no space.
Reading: 110mmHg
